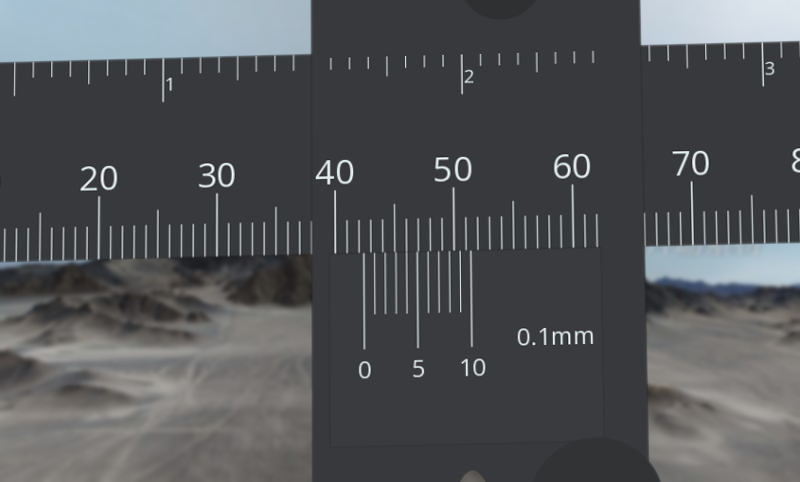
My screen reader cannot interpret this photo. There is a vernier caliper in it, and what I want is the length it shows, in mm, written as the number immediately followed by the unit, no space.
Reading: 42.4mm
